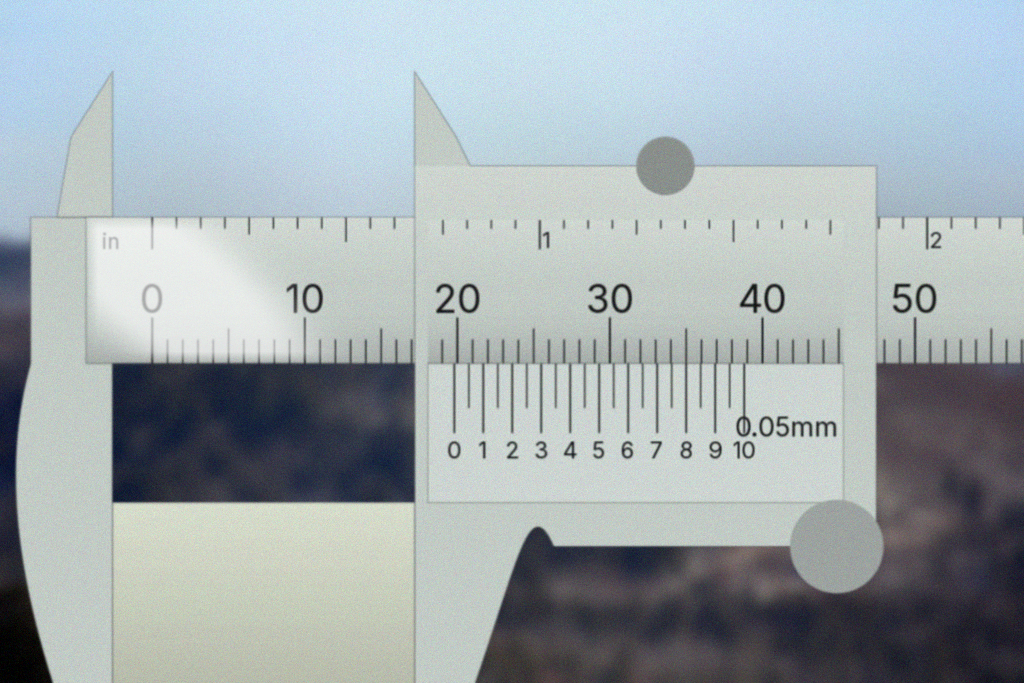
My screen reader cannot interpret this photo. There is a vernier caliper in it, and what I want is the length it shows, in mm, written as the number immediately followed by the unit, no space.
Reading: 19.8mm
